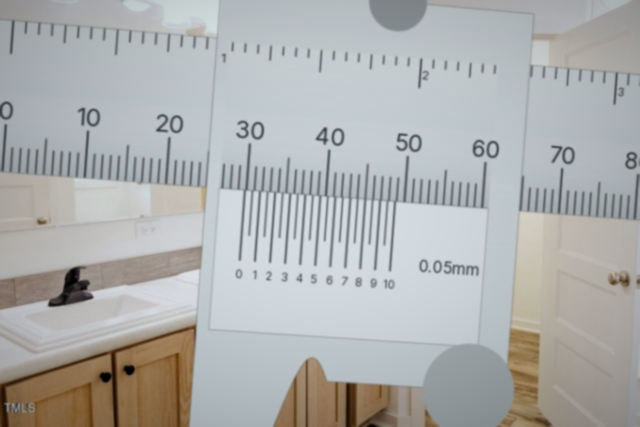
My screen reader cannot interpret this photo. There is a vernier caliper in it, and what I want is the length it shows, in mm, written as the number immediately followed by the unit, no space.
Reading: 29.8mm
